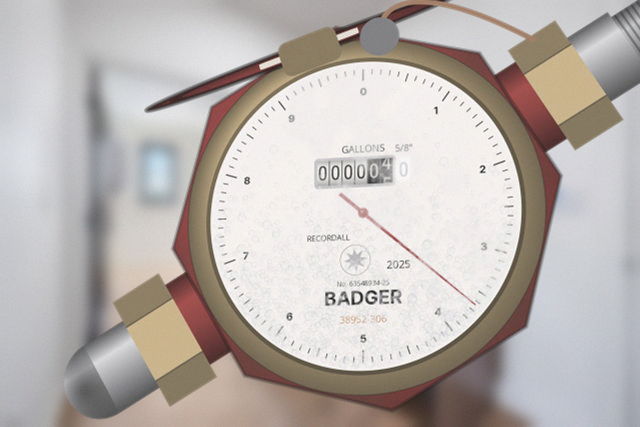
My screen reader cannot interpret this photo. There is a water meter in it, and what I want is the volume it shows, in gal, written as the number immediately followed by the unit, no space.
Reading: 43.6gal
